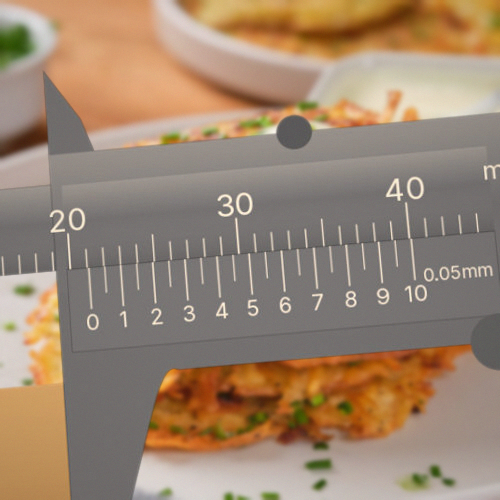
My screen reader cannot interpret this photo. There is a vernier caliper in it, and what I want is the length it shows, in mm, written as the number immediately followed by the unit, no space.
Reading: 21.1mm
